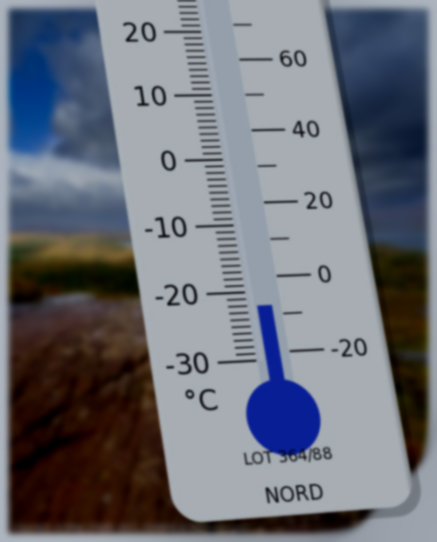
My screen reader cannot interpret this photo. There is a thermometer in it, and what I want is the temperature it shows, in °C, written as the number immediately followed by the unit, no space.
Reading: -22°C
